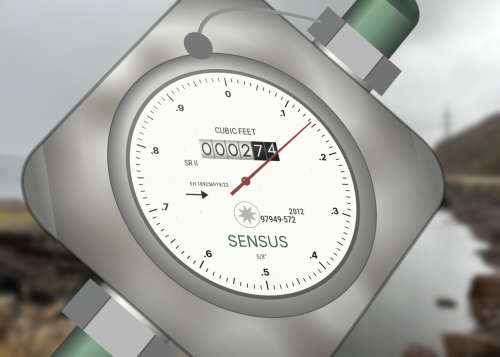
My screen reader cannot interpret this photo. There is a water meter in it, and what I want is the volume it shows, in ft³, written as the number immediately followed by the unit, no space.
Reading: 274.14ft³
